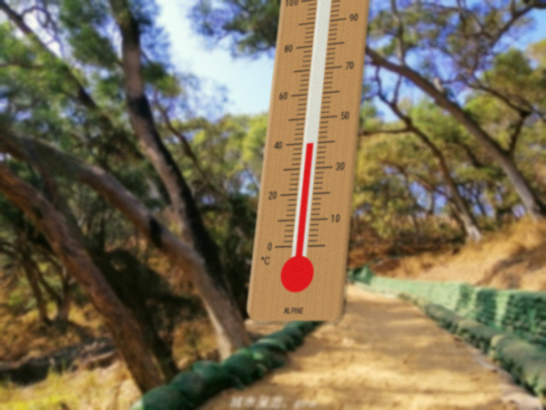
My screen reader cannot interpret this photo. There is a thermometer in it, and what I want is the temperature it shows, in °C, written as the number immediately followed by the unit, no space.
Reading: 40°C
